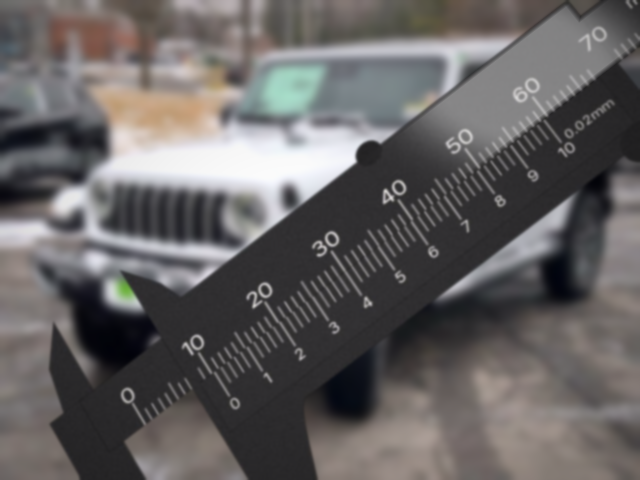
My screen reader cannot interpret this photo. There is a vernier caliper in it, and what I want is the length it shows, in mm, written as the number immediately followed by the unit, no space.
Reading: 10.4mm
